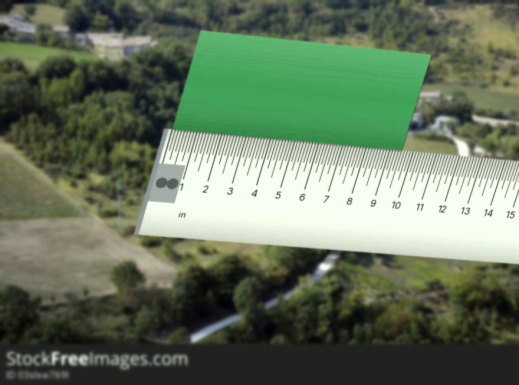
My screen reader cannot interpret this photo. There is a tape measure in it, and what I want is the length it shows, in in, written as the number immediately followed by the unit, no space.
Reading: 9.5in
